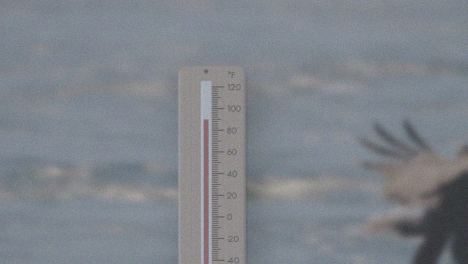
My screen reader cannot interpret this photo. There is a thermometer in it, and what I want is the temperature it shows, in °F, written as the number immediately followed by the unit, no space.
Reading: 90°F
